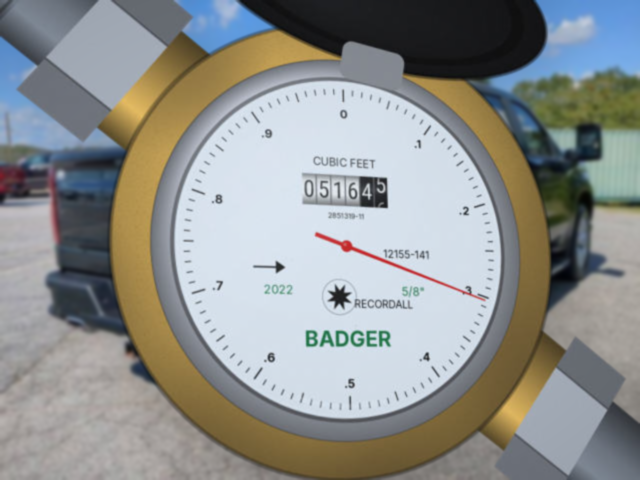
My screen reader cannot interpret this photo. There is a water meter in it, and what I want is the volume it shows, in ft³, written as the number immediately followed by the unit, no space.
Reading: 51645.30ft³
